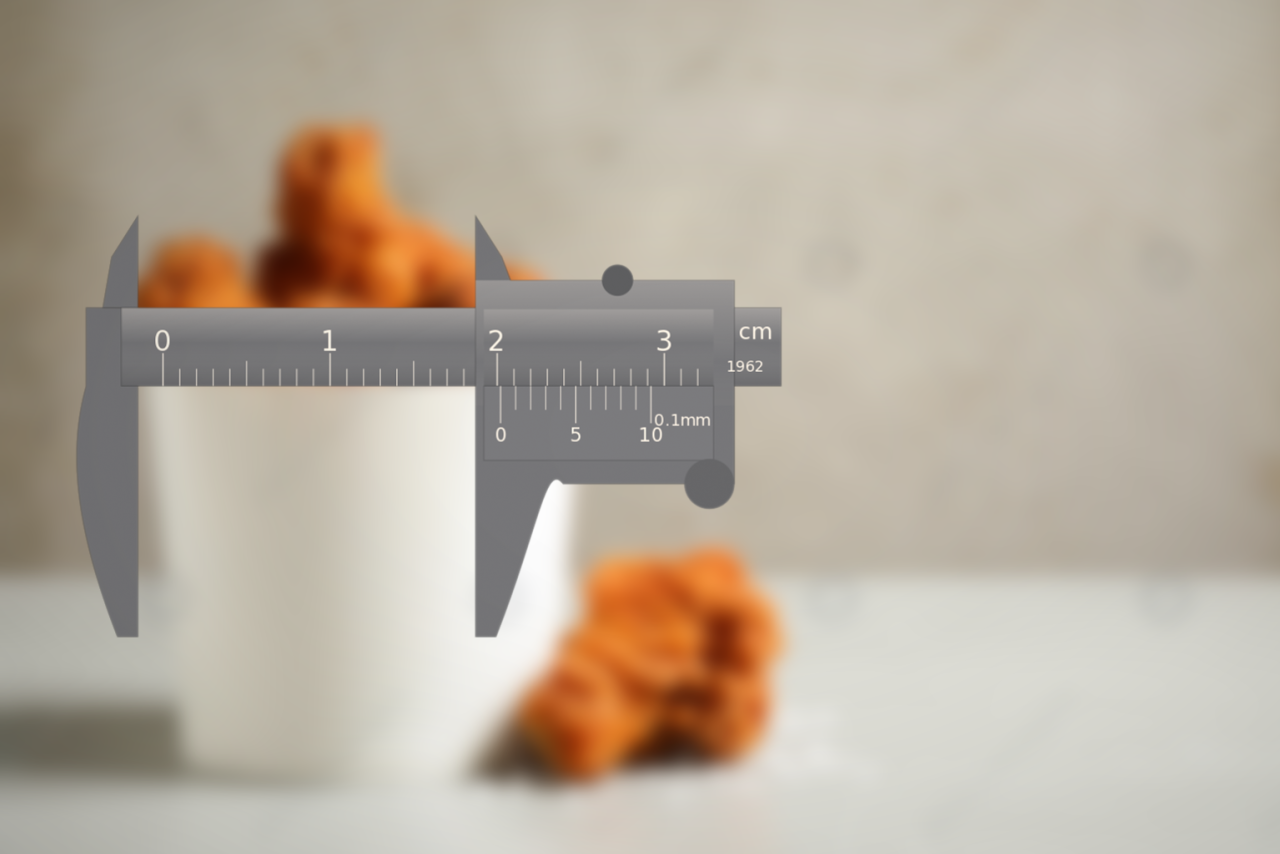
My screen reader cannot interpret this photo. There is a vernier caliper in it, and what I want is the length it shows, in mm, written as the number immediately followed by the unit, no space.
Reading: 20.2mm
